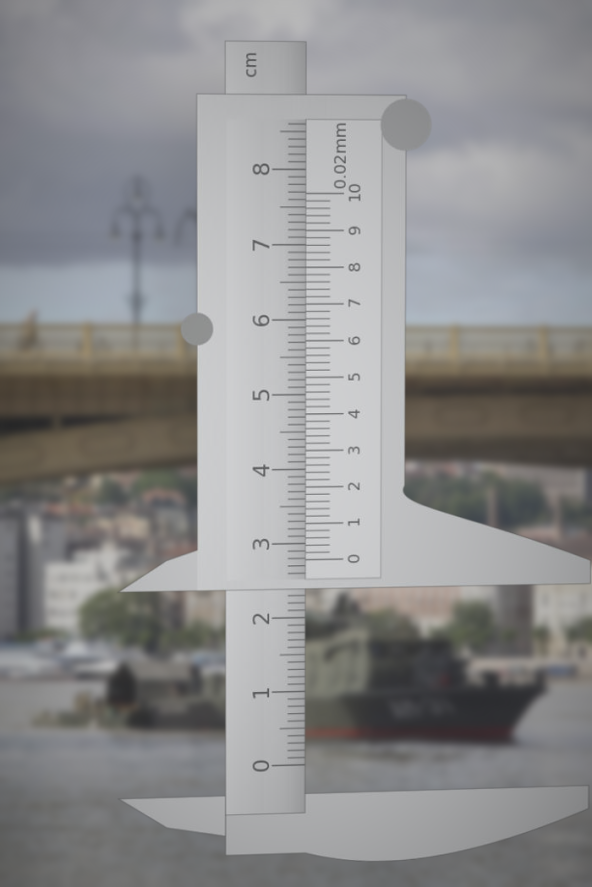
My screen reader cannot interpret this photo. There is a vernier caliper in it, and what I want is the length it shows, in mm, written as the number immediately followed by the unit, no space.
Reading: 27.8mm
